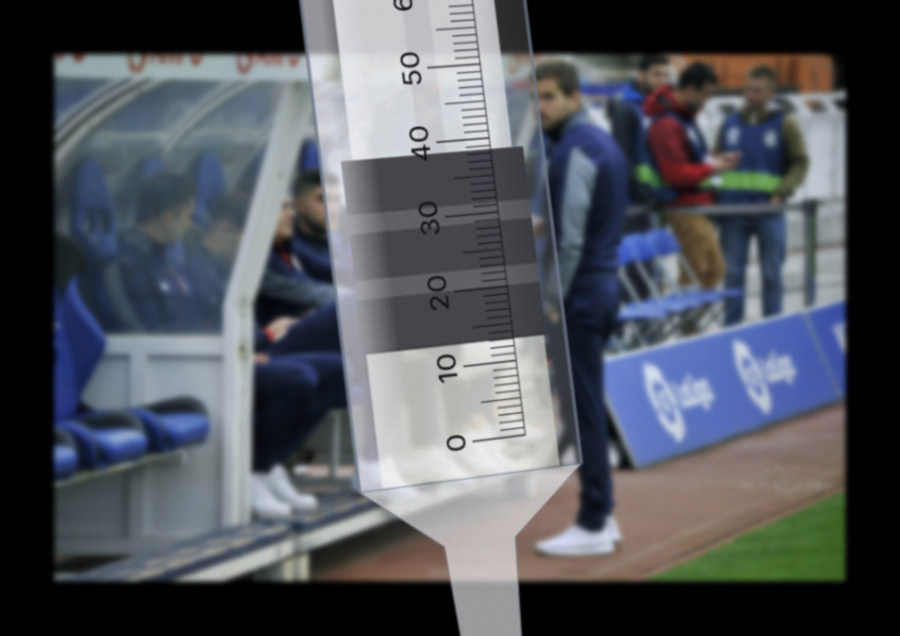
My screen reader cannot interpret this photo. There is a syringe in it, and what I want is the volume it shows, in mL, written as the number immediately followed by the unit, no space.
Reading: 13mL
